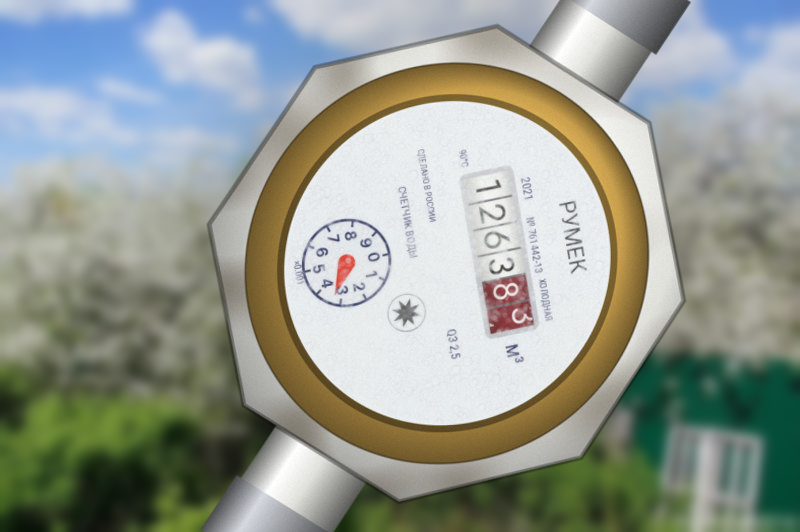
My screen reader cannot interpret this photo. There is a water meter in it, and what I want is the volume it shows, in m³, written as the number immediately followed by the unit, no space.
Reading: 1263.833m³
